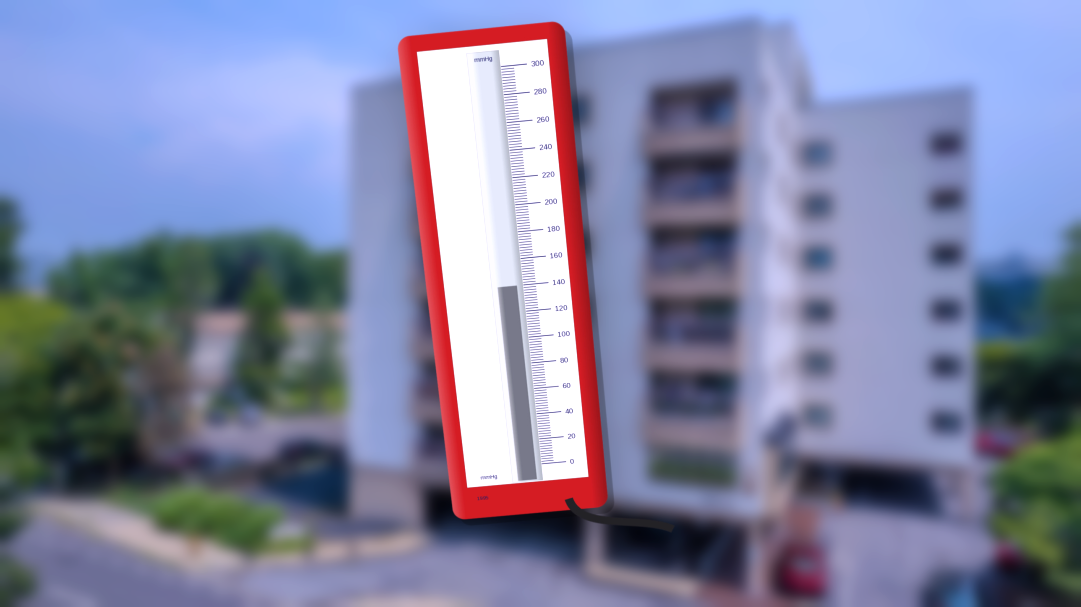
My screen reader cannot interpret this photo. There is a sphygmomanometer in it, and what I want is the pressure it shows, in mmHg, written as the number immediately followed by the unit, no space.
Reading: 140mmHg
